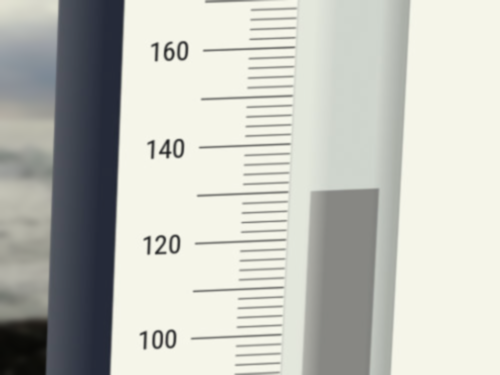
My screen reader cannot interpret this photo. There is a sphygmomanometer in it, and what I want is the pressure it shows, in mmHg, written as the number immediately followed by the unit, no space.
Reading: 130mmHg
